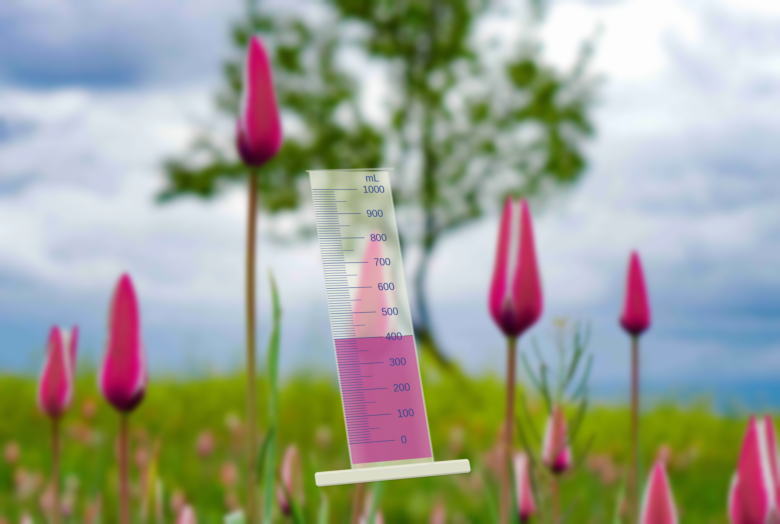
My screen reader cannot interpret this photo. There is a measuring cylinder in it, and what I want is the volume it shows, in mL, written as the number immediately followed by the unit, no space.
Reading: 400mL
